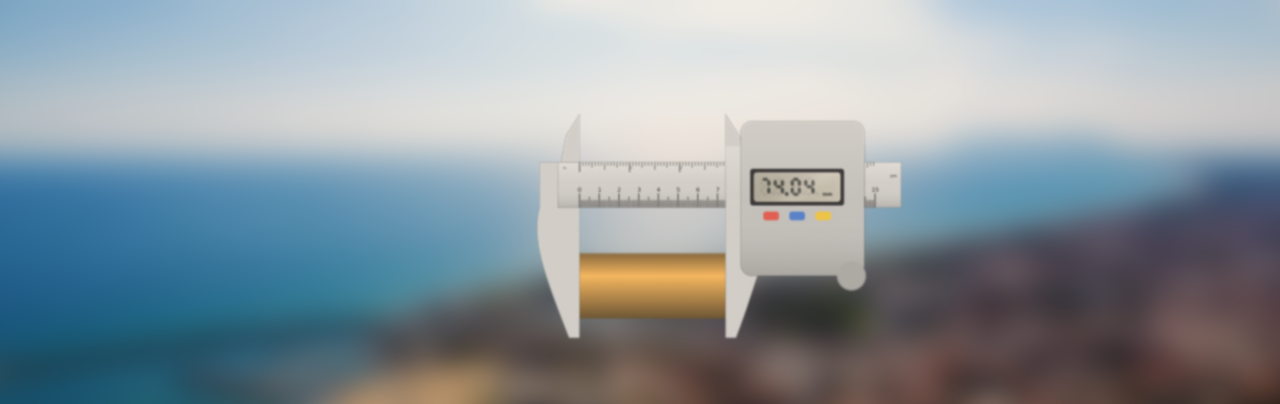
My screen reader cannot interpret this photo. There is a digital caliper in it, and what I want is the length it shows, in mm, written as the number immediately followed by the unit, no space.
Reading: 74.04mm
